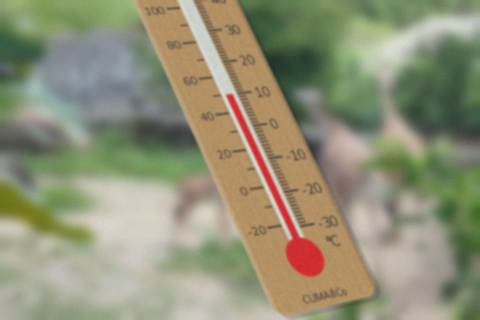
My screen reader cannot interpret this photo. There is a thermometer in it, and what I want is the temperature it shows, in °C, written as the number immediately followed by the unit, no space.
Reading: 10°C
